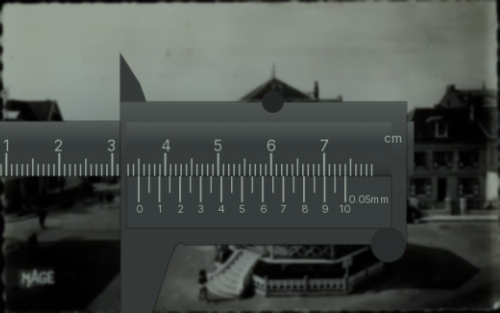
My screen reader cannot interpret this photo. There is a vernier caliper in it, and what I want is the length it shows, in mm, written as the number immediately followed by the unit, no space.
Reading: 35.0mm
